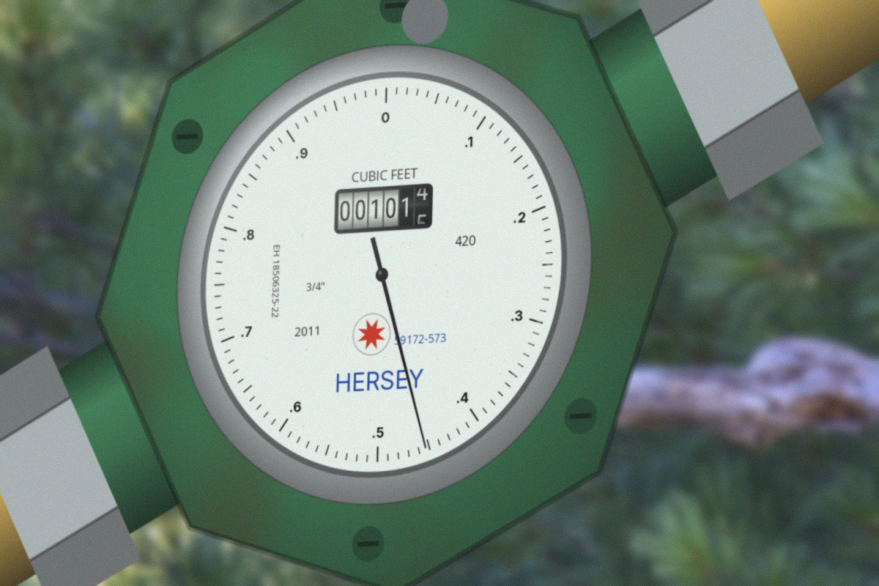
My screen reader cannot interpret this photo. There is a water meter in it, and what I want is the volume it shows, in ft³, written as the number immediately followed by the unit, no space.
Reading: 1014.45ft³
